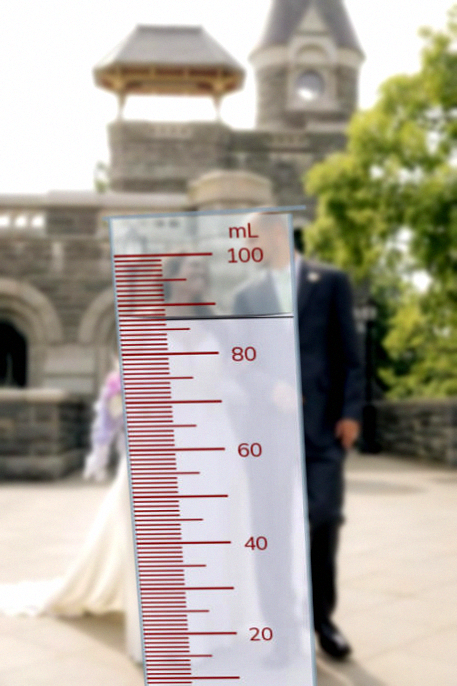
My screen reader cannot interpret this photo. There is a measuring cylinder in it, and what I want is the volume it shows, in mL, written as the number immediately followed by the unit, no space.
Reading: 87mL
